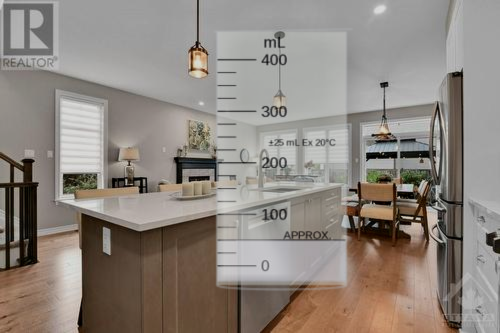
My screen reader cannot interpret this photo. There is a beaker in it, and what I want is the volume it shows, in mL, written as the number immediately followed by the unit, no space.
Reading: 50mL
